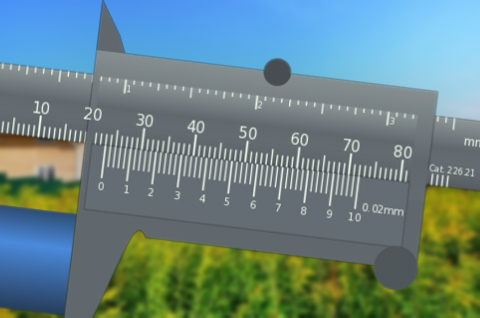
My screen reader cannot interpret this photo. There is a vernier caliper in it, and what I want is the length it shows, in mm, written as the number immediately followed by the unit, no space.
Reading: 23.0mm
